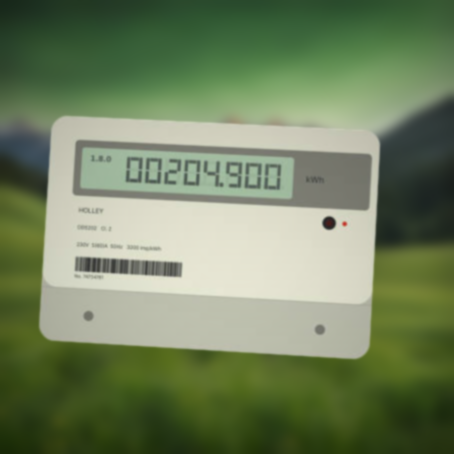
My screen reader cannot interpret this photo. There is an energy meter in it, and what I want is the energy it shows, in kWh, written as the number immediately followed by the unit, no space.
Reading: 204.900kWh
